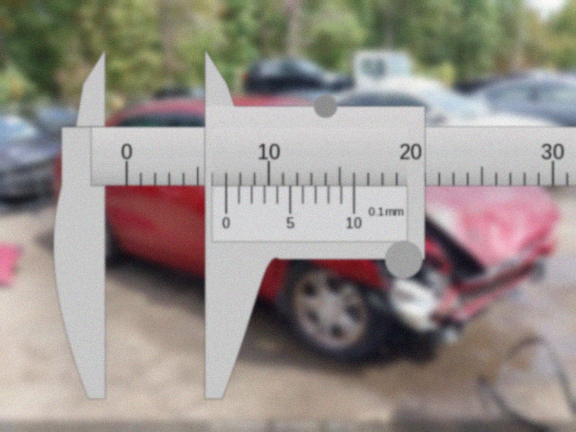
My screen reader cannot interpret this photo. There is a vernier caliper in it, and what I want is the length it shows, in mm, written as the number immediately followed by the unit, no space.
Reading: 7.0mm
